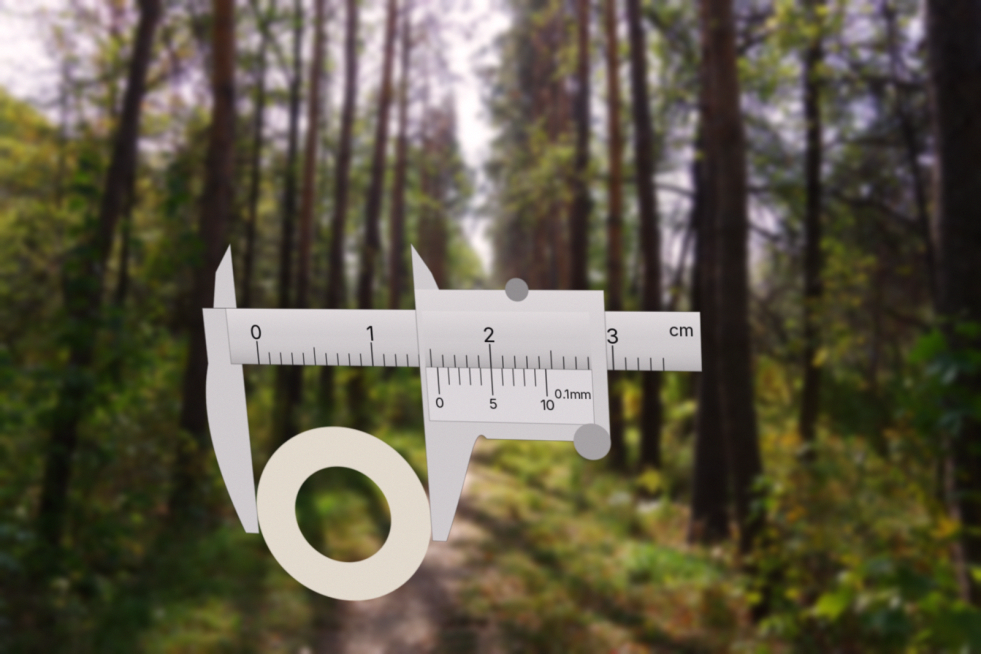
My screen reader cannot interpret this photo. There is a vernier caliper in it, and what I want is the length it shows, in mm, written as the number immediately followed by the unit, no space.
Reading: 15.5mm
